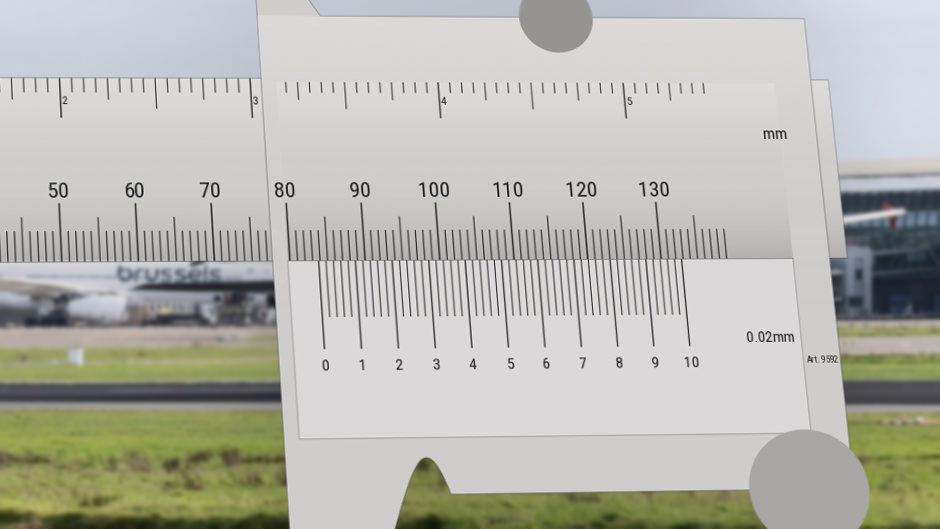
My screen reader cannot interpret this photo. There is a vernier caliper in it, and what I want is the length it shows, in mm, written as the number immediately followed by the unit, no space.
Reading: 83.8mm
